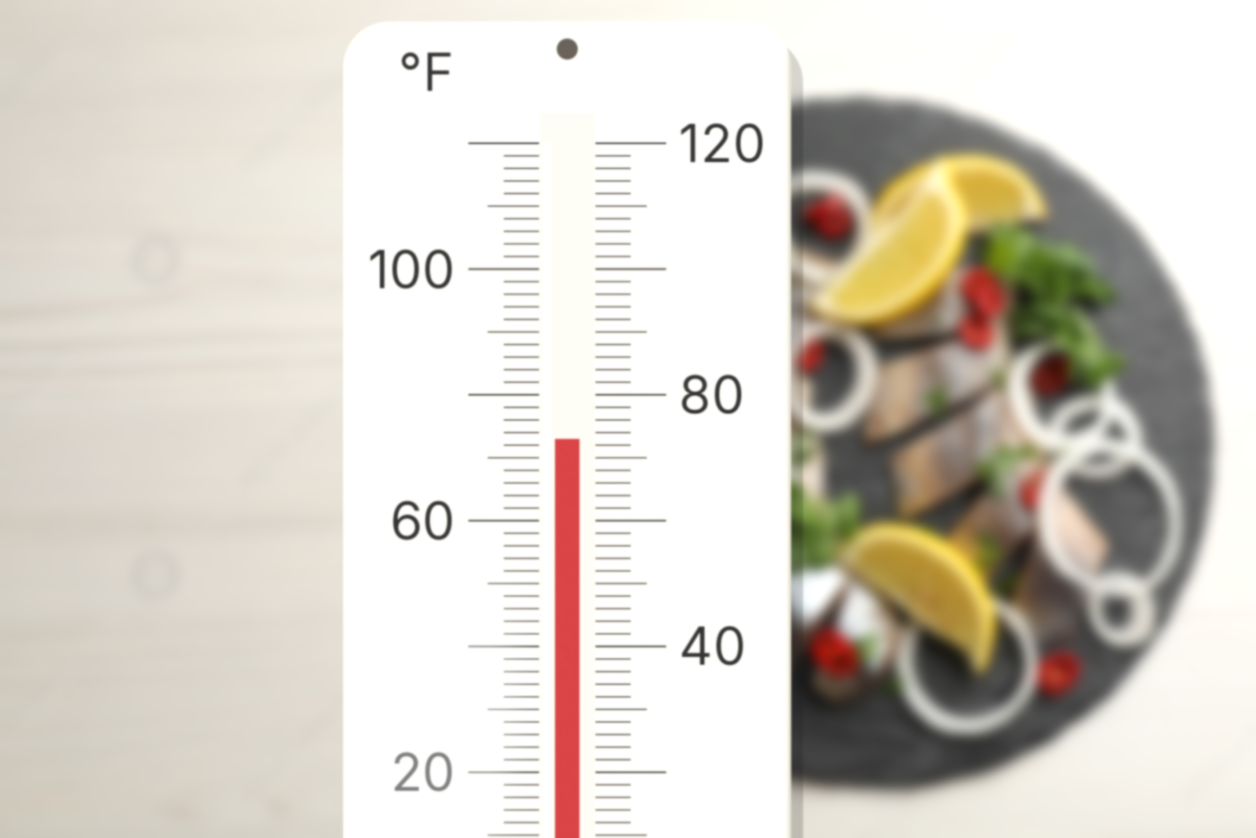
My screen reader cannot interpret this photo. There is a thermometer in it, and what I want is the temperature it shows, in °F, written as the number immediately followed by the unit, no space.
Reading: 73°F
